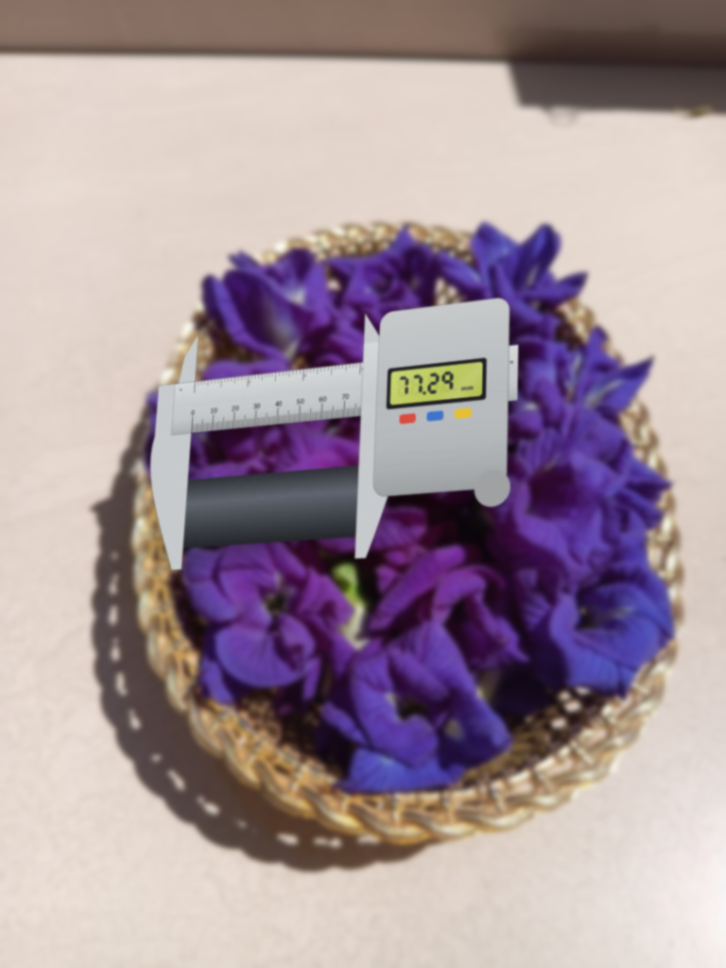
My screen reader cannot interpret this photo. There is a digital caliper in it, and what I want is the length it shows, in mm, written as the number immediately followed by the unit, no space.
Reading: 77.29mm
